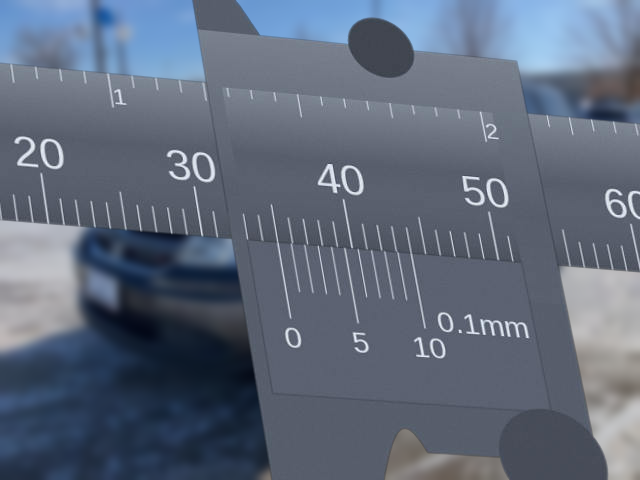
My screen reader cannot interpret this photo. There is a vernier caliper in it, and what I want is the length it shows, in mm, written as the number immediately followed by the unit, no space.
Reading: 35.0mm
